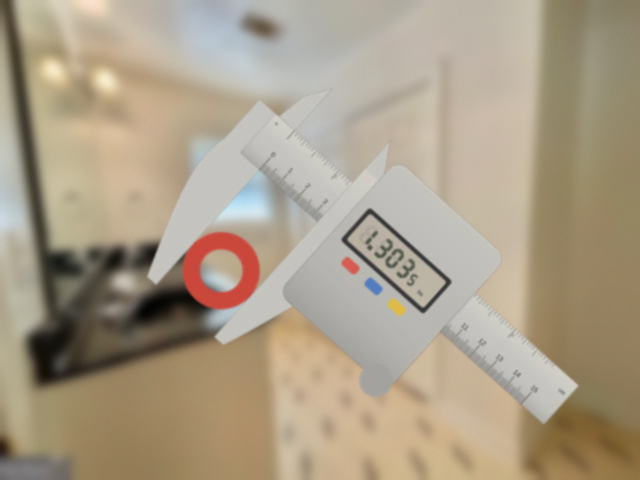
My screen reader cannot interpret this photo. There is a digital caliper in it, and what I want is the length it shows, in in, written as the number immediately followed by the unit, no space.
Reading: 1.3035in
